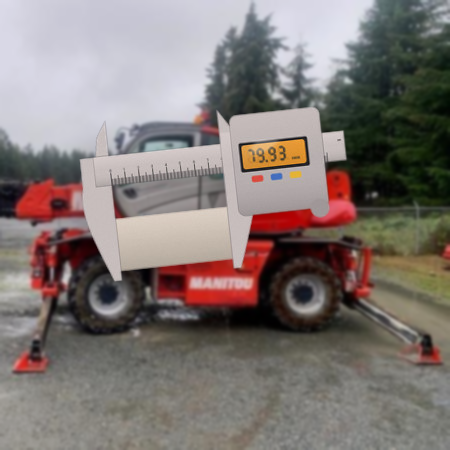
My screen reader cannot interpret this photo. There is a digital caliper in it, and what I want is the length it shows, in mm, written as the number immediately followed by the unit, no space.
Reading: 79.93mm
